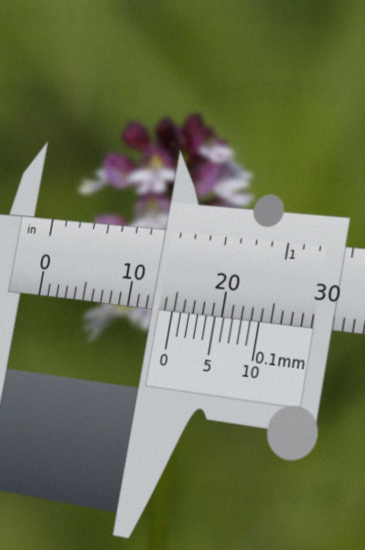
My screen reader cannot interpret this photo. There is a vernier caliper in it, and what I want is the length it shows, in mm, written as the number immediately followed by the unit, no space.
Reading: 14.8mm
